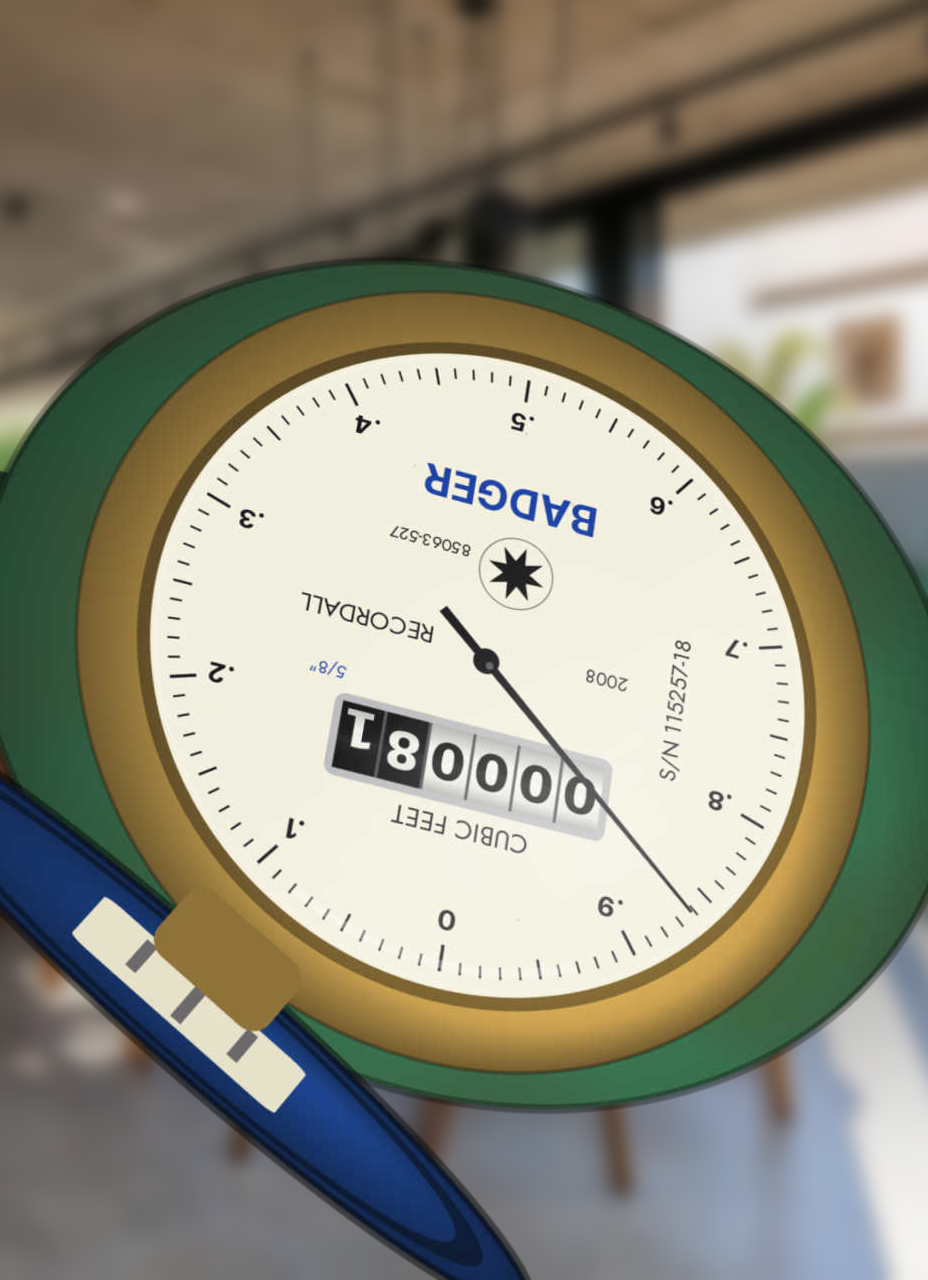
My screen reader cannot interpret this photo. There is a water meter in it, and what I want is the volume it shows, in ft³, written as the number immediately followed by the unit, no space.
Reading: 80.86ft³
